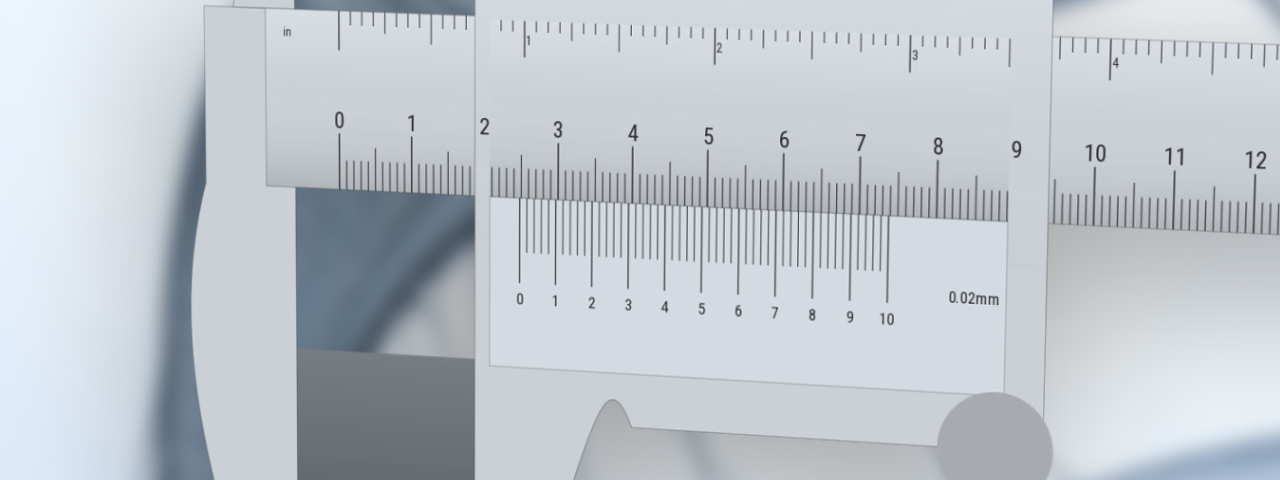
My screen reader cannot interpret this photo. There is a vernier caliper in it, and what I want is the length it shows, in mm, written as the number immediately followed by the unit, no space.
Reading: 24.8mm
